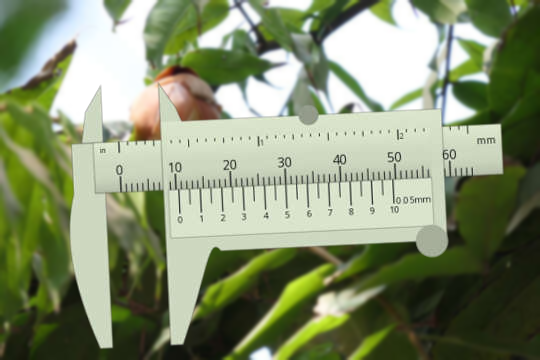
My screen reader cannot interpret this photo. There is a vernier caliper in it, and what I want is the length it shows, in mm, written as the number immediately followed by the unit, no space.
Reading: 10.5mm
